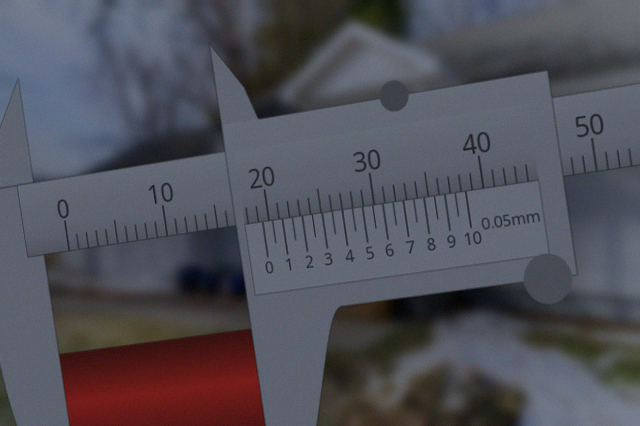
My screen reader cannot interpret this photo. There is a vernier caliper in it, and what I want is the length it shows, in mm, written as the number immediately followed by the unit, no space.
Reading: 19.4mm
